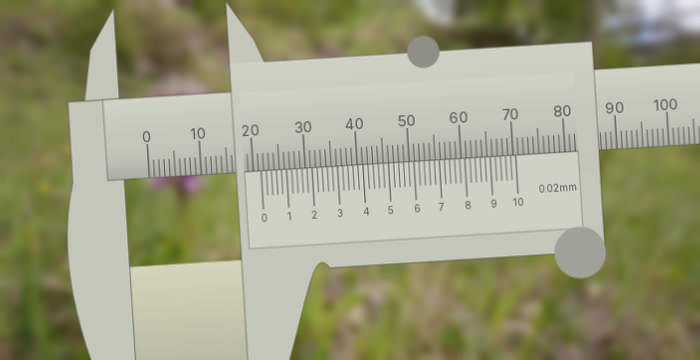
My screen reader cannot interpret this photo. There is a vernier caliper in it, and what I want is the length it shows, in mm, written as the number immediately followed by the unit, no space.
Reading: 21.5mm
